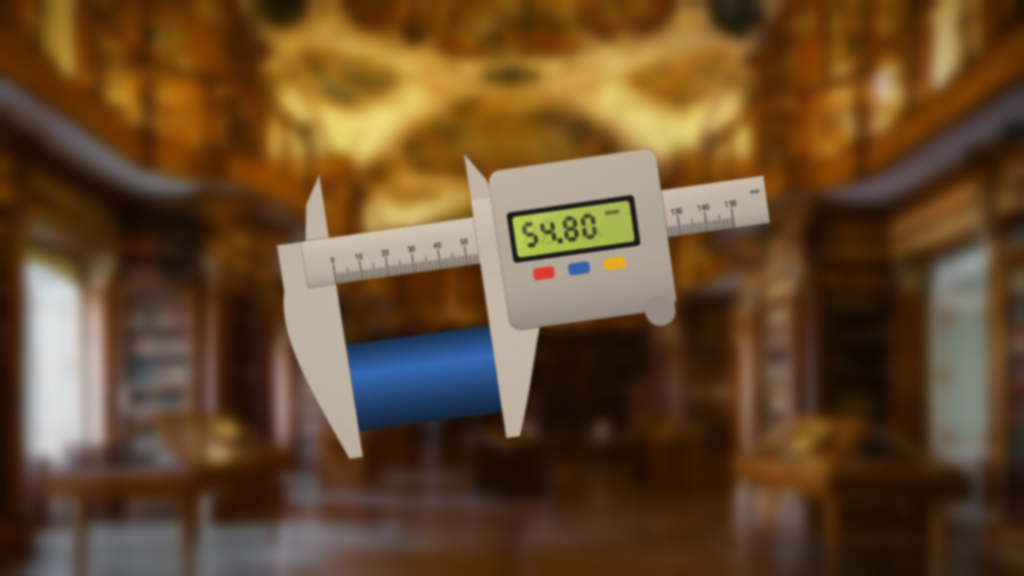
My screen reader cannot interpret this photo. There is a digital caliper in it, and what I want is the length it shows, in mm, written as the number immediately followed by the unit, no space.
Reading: 54.80mm
